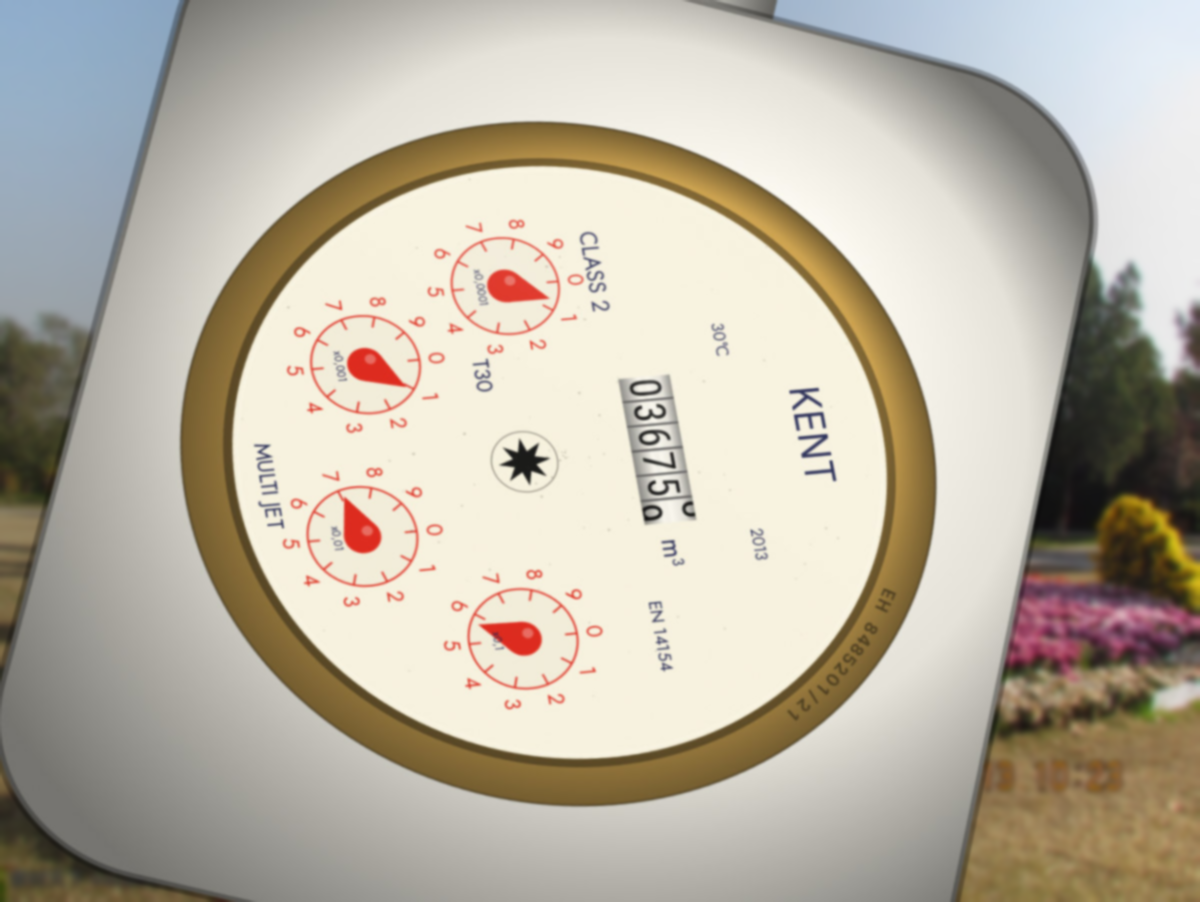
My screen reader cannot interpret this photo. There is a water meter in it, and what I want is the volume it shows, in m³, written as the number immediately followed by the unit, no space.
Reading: 36758.5710m³
